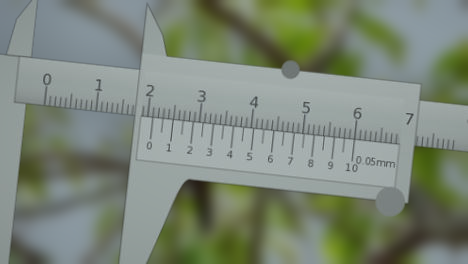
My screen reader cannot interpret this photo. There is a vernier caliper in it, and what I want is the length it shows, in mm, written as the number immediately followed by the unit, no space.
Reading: 21.0mm
